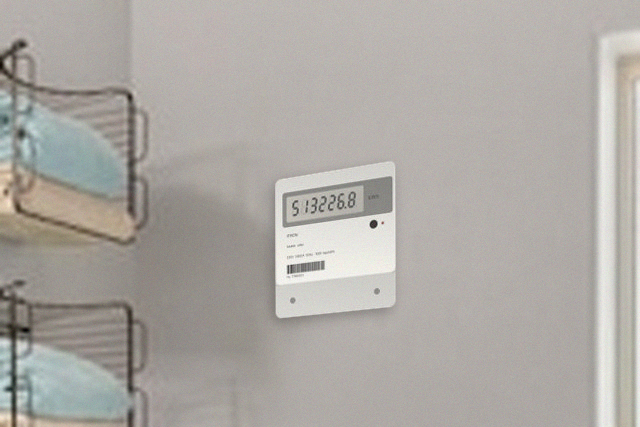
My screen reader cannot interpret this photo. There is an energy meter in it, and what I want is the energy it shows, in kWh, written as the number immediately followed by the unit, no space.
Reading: 513226.8kWh
